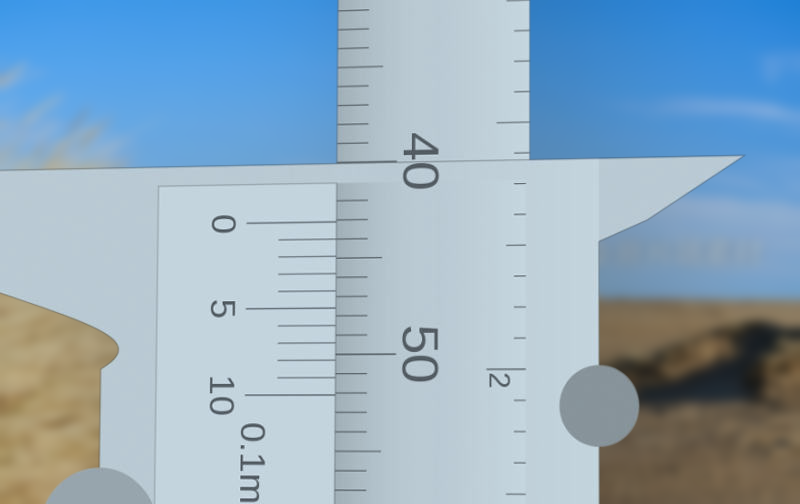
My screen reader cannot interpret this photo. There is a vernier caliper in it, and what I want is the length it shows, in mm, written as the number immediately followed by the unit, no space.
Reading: 43.1mm
